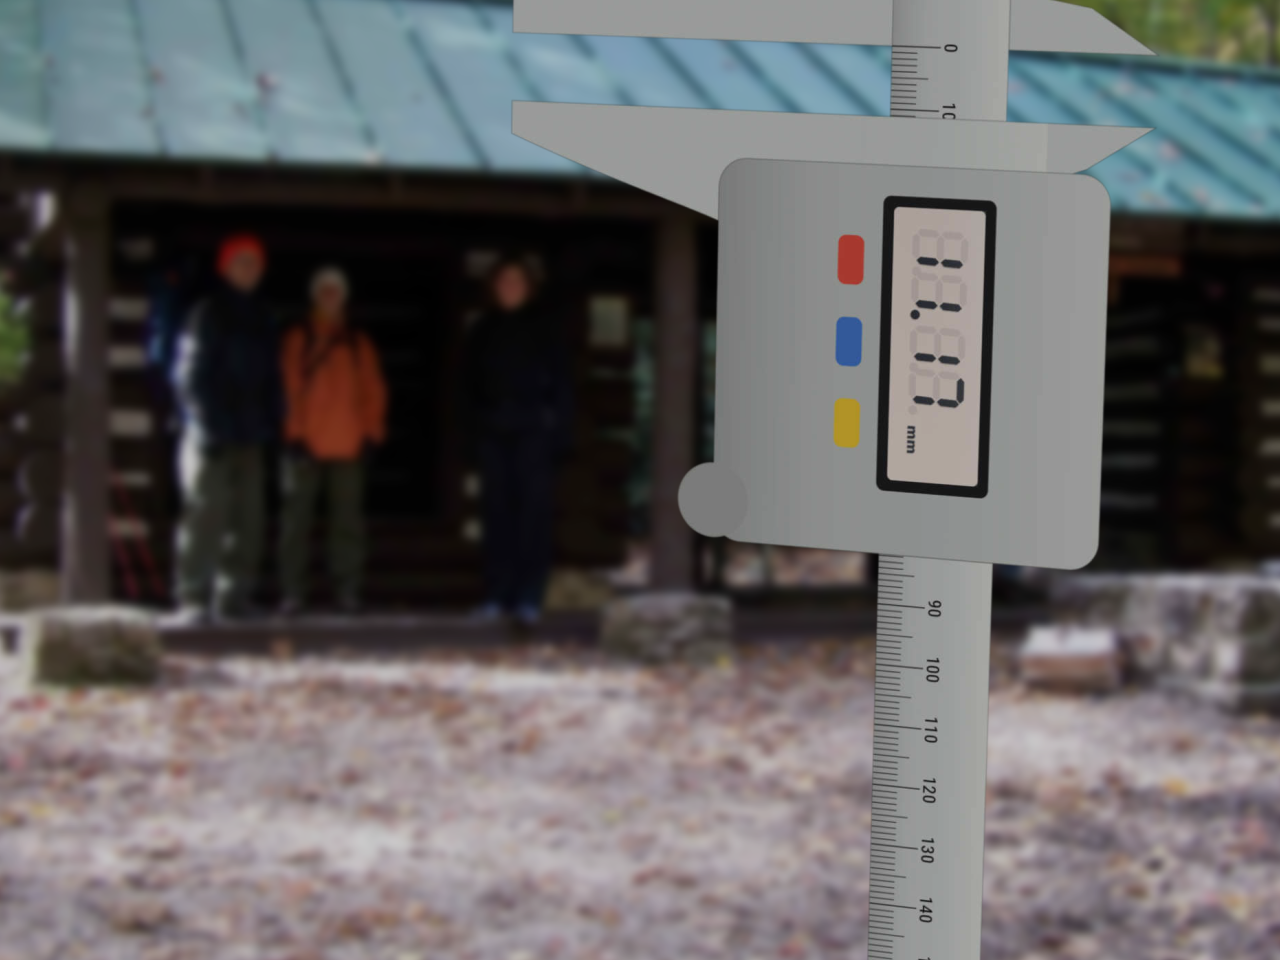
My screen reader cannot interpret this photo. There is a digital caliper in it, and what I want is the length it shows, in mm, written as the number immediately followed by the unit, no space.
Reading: 11.17mm
